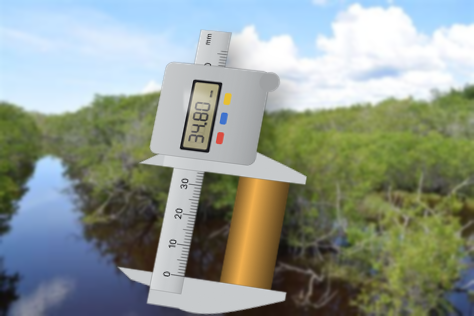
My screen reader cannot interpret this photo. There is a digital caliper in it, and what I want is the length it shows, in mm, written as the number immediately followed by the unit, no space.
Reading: 34.80mm
